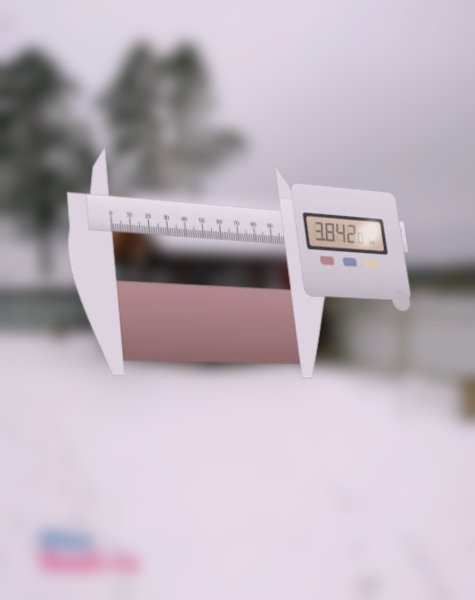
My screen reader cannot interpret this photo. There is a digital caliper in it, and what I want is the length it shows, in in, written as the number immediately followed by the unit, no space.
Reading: 3.8420in
